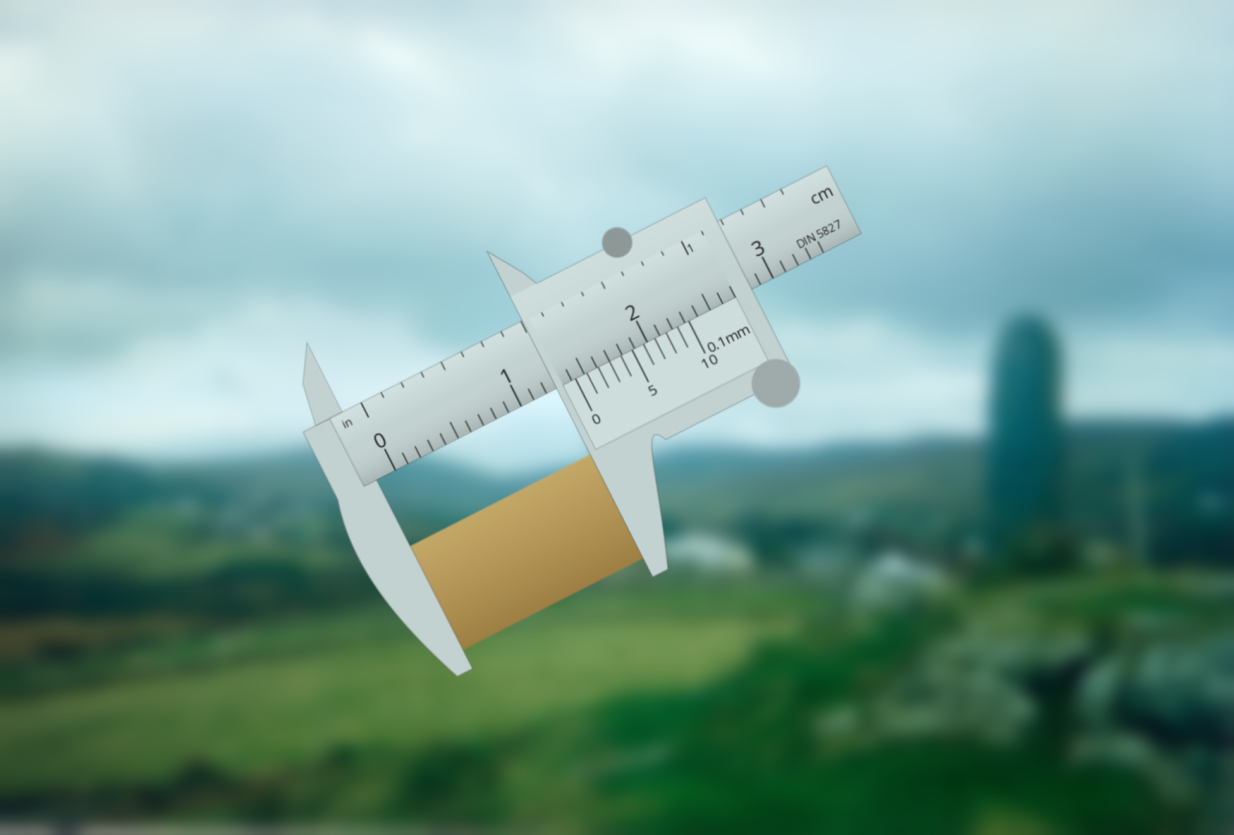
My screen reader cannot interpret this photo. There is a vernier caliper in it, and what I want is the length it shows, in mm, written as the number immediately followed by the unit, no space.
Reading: 14.3mm
